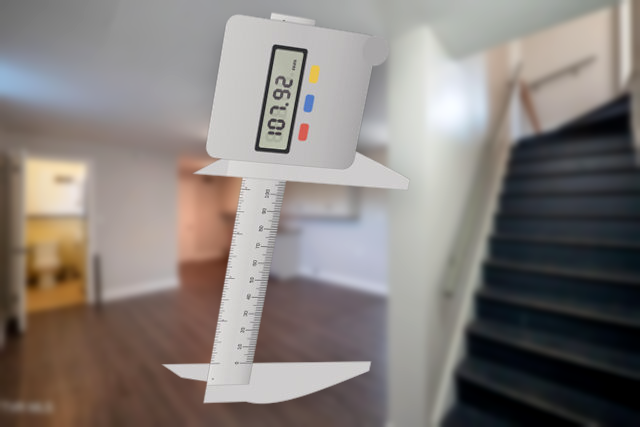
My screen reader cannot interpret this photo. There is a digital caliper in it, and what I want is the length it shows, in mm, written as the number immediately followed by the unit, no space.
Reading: 107.92mm
